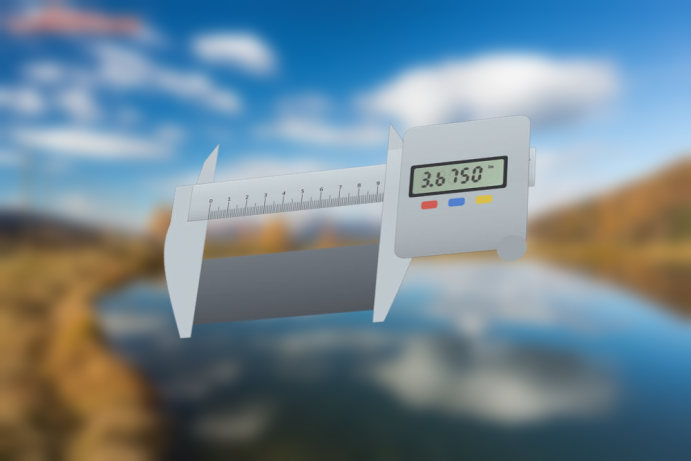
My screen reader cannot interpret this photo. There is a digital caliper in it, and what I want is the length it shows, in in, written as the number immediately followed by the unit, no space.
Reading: 3.6750in
